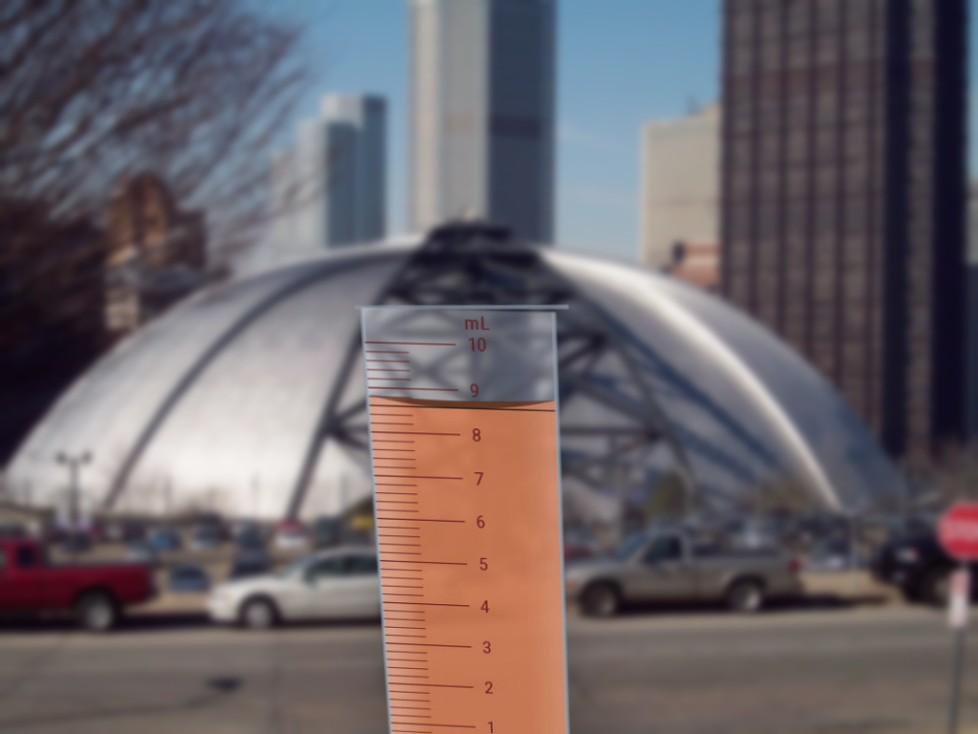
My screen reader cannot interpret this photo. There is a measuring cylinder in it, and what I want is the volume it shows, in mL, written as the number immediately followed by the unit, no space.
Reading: 8.6mL
